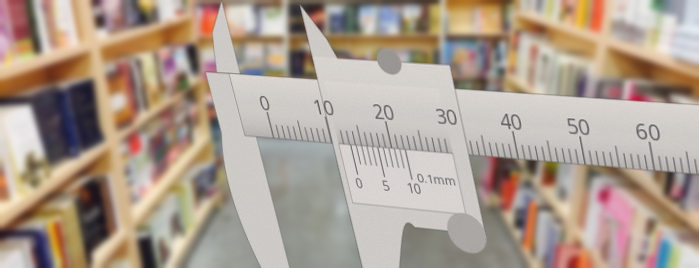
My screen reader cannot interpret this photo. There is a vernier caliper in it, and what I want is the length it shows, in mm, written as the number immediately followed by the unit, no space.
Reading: 13.2mm
